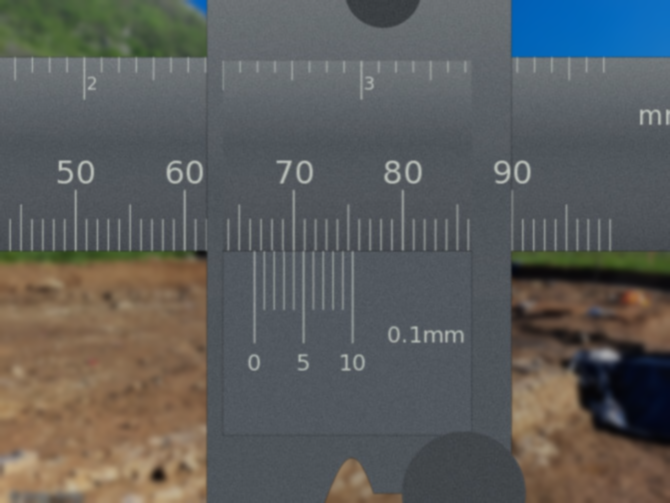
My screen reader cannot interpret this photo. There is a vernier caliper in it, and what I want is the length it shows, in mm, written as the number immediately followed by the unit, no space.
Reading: 66.4mm
